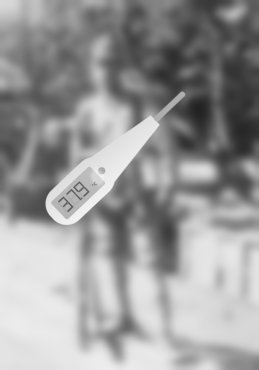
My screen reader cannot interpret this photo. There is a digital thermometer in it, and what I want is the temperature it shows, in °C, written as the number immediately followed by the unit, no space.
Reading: 37.9°C
